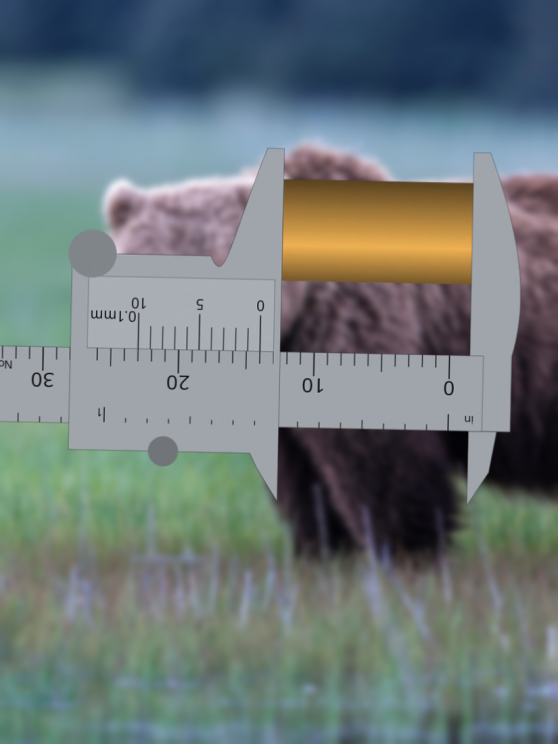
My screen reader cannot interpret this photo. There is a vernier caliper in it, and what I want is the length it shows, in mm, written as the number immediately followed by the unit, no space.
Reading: 14.0mm
